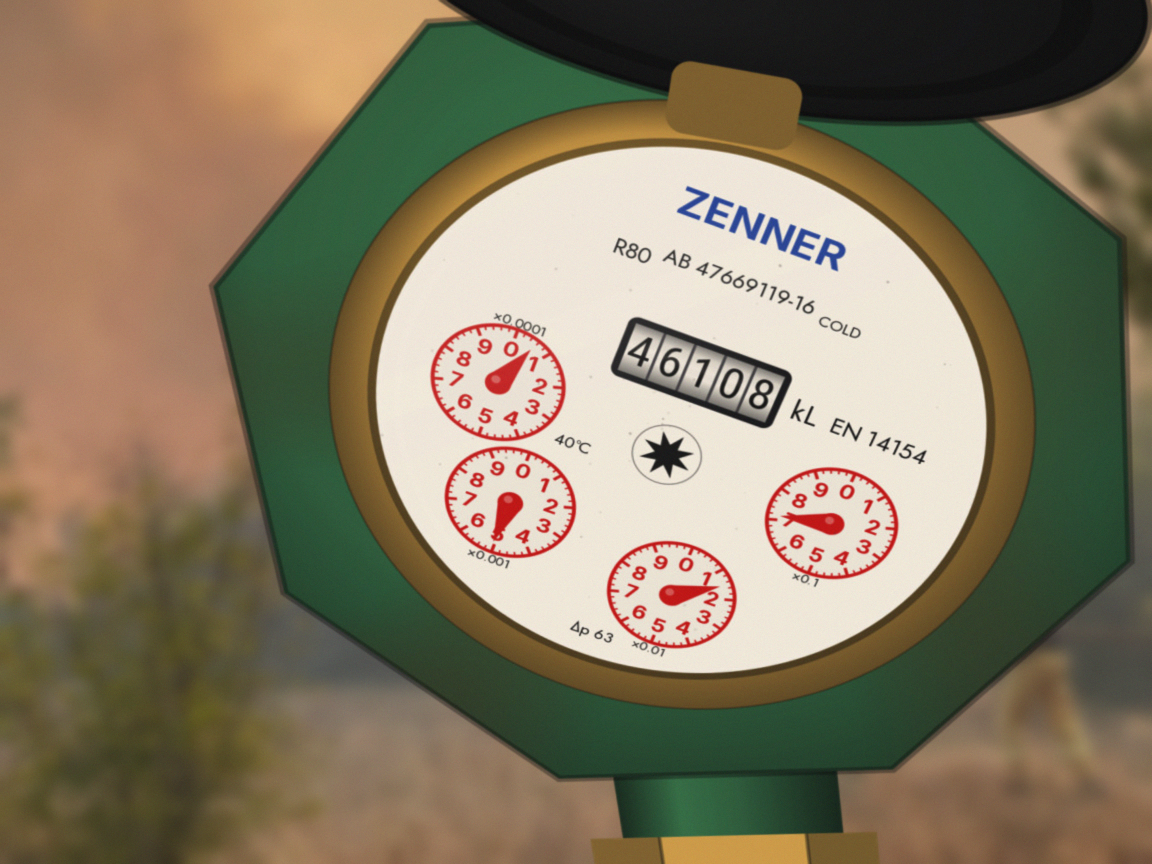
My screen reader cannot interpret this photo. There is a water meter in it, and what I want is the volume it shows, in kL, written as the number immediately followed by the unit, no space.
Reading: 46108.7150kL
